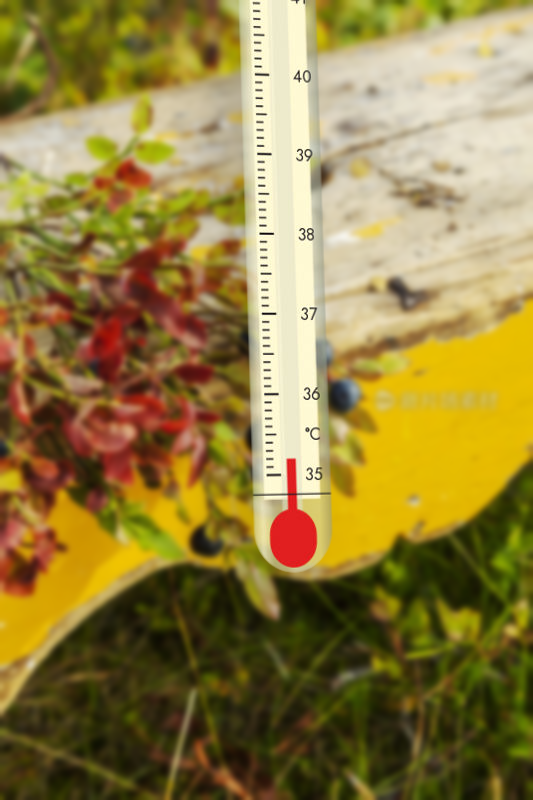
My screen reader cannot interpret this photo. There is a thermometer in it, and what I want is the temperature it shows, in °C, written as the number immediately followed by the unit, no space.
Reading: 35.2°C
